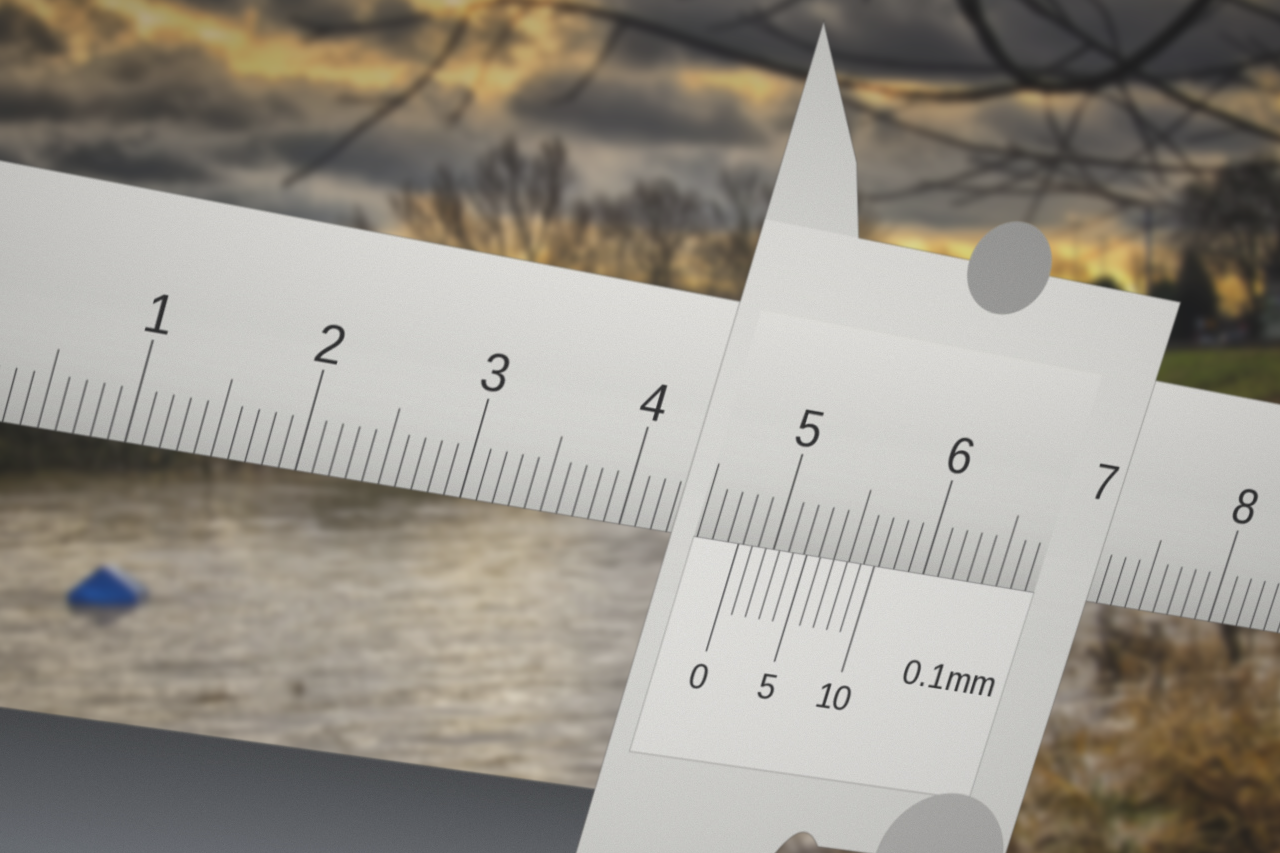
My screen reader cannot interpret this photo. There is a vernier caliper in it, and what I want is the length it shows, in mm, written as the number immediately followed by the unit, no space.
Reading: 47.7mm
